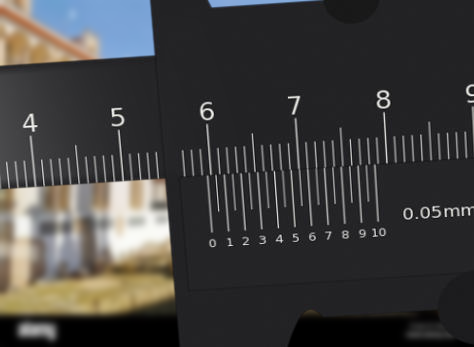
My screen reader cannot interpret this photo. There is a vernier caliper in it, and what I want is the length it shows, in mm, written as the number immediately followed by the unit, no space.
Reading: 59.6mm
